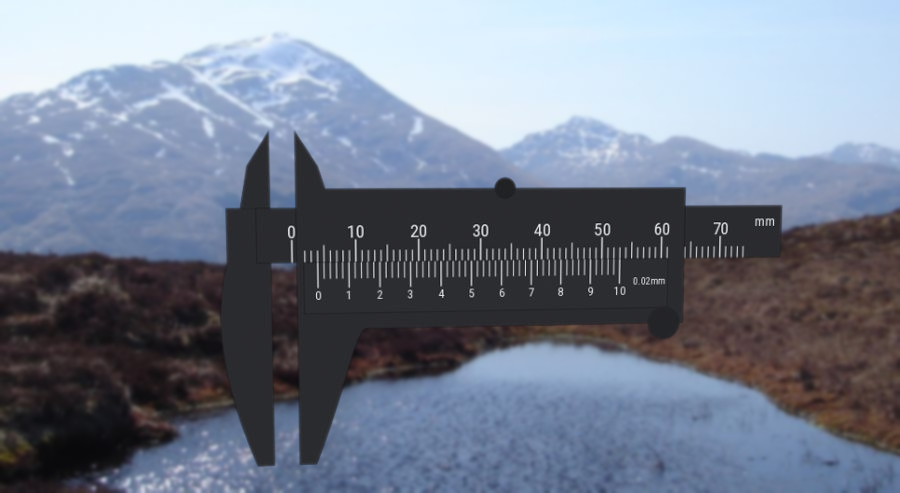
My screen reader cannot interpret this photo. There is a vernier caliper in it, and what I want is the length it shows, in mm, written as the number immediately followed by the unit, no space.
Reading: 4.0mm
